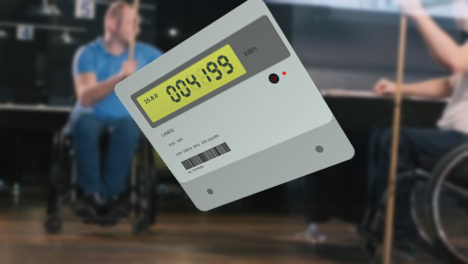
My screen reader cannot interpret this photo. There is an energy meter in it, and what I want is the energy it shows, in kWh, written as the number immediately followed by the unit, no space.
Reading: 4199kWh
